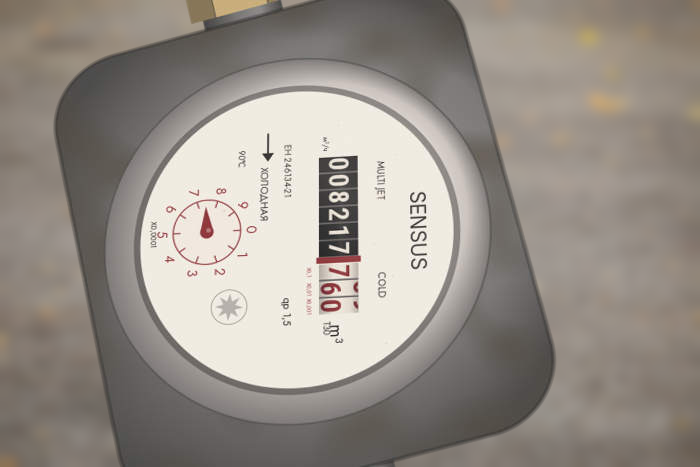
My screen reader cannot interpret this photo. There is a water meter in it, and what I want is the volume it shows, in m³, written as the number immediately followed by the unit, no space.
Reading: 8217.7597m³
